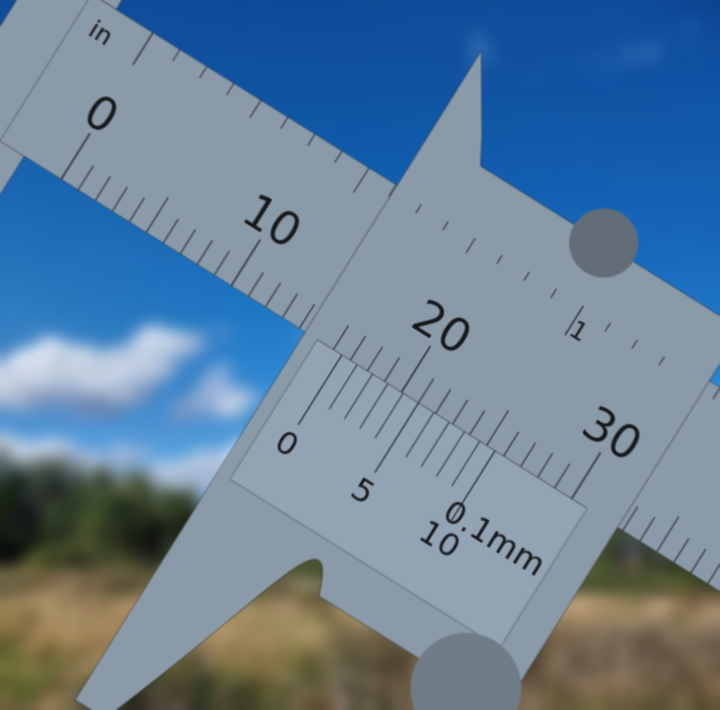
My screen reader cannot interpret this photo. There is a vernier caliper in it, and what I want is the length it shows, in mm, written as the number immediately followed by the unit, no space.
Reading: 16.5mm
